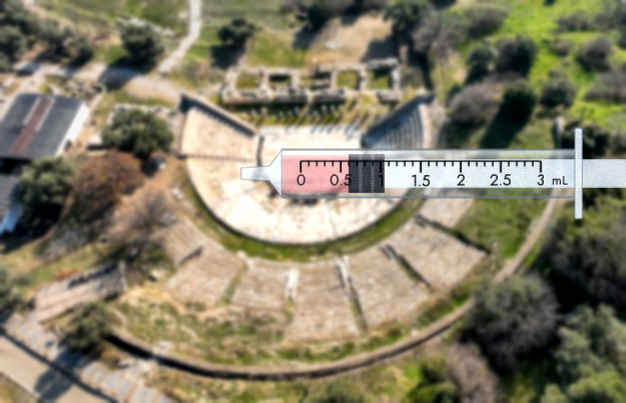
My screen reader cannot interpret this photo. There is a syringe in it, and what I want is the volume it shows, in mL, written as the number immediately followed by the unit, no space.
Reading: 0.6mL
